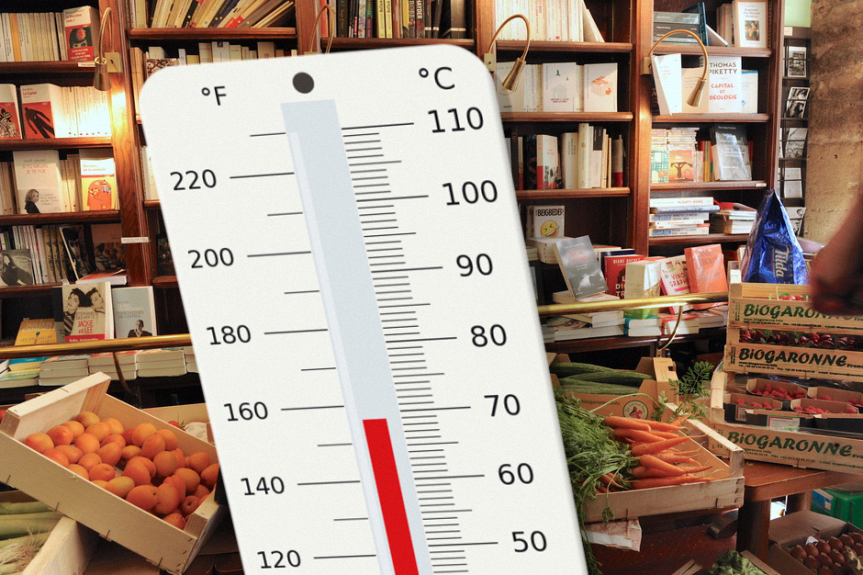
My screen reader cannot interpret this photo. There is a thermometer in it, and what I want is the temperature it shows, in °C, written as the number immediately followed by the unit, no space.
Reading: 69°C
